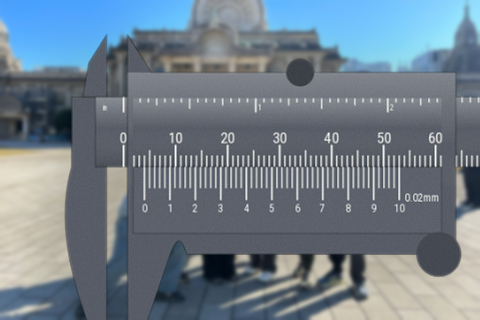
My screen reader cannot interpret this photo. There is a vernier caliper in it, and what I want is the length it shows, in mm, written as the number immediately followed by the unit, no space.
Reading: 4.0mm
